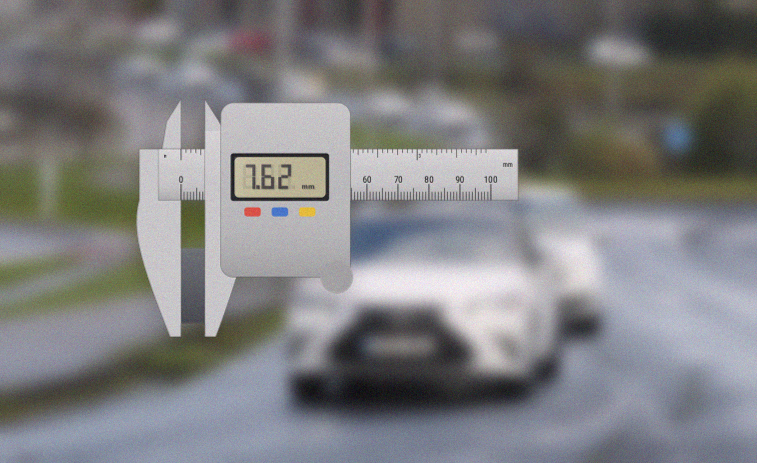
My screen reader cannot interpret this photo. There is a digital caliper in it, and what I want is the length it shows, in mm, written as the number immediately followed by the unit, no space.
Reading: 7.62mm
